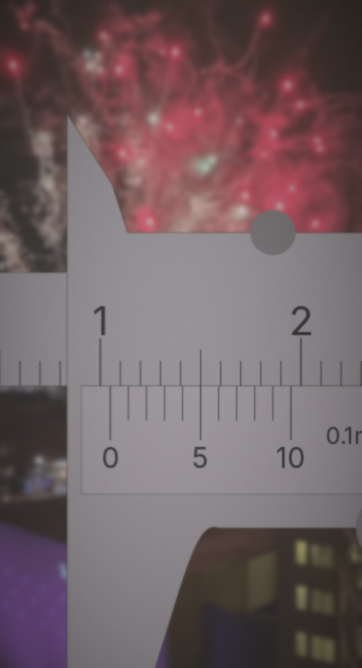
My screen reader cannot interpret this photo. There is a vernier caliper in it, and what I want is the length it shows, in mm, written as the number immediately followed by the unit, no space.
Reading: 10.5mm
